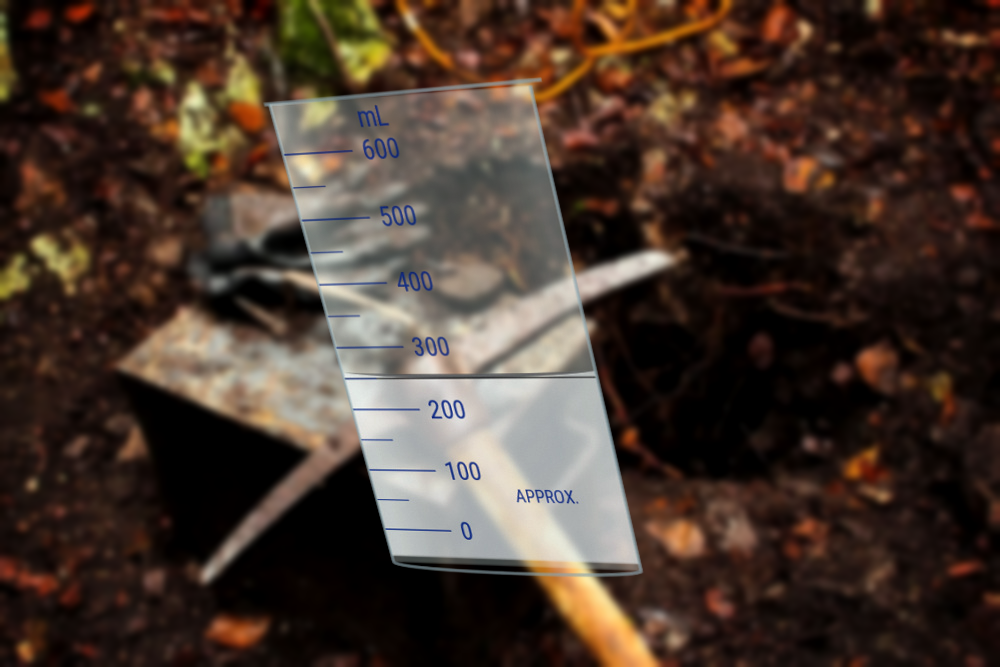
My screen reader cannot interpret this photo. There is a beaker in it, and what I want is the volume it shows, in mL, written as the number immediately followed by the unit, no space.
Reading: 250mL
